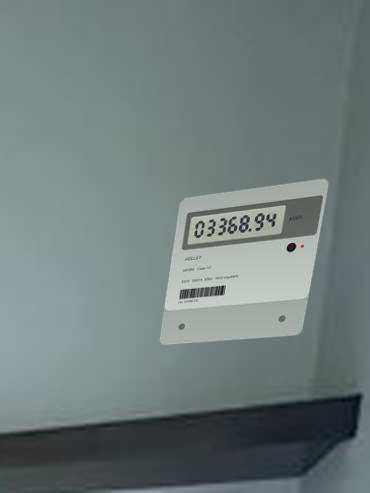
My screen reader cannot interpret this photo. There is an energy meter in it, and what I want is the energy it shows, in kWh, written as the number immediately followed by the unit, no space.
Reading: 3368.94kWh
